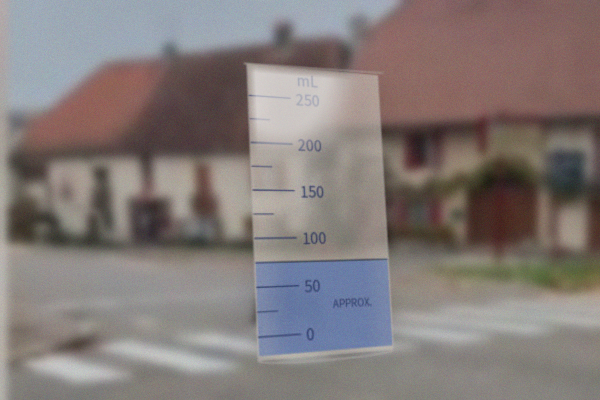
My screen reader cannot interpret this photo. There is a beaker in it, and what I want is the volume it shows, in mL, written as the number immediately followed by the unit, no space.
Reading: 75mL
